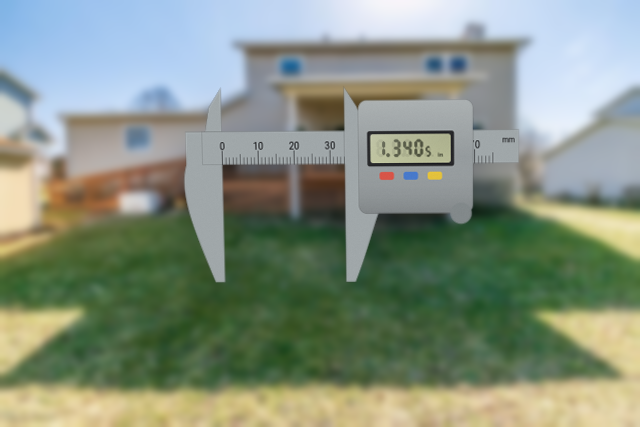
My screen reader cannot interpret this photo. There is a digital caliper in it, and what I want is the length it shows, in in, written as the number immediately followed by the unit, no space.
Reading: 1.3405in
